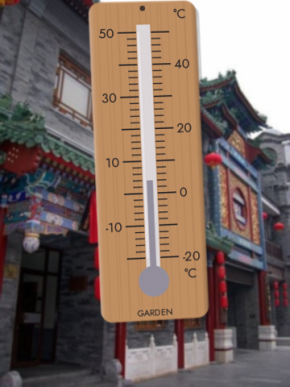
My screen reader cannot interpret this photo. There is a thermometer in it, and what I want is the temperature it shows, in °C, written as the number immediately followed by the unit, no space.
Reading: 4°C
